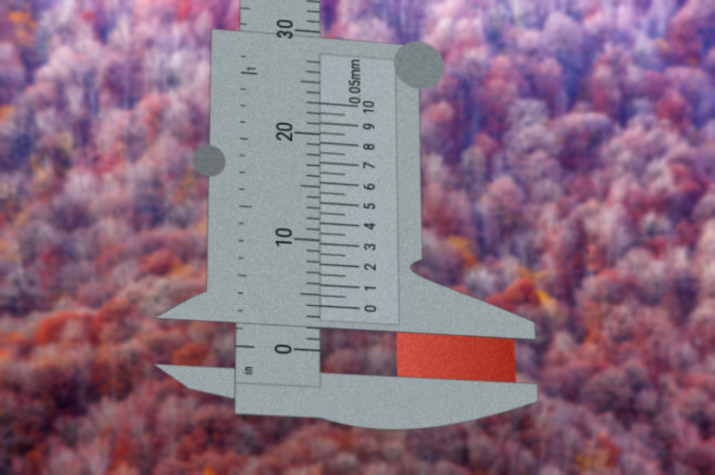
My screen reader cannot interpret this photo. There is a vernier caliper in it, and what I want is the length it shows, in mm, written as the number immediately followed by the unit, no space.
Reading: 4.0mm
